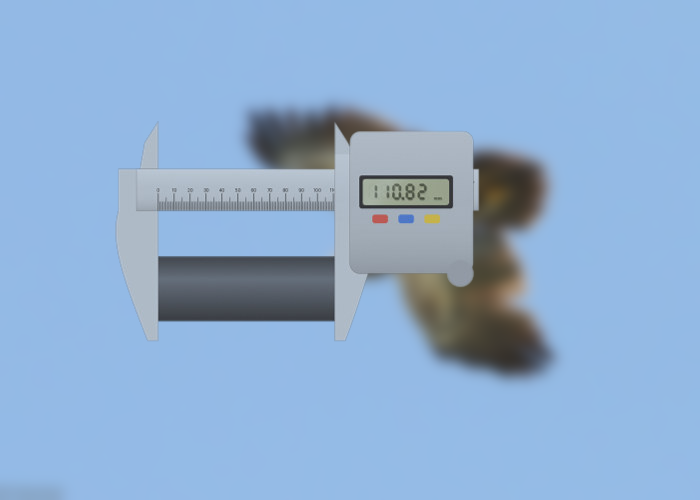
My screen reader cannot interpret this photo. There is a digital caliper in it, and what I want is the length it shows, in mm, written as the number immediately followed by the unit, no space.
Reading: 110.82mm
